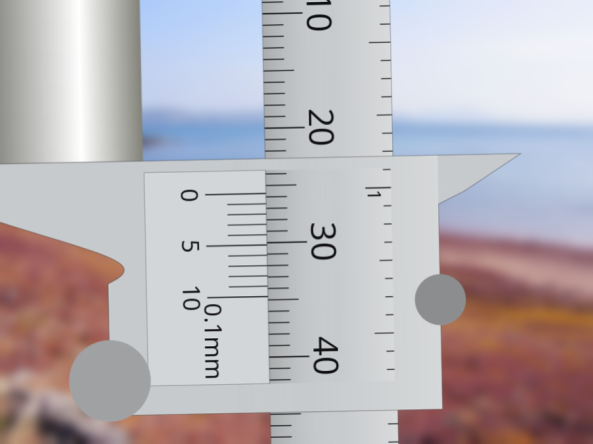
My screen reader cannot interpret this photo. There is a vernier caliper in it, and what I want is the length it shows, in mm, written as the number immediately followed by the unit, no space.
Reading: 25.7mm
